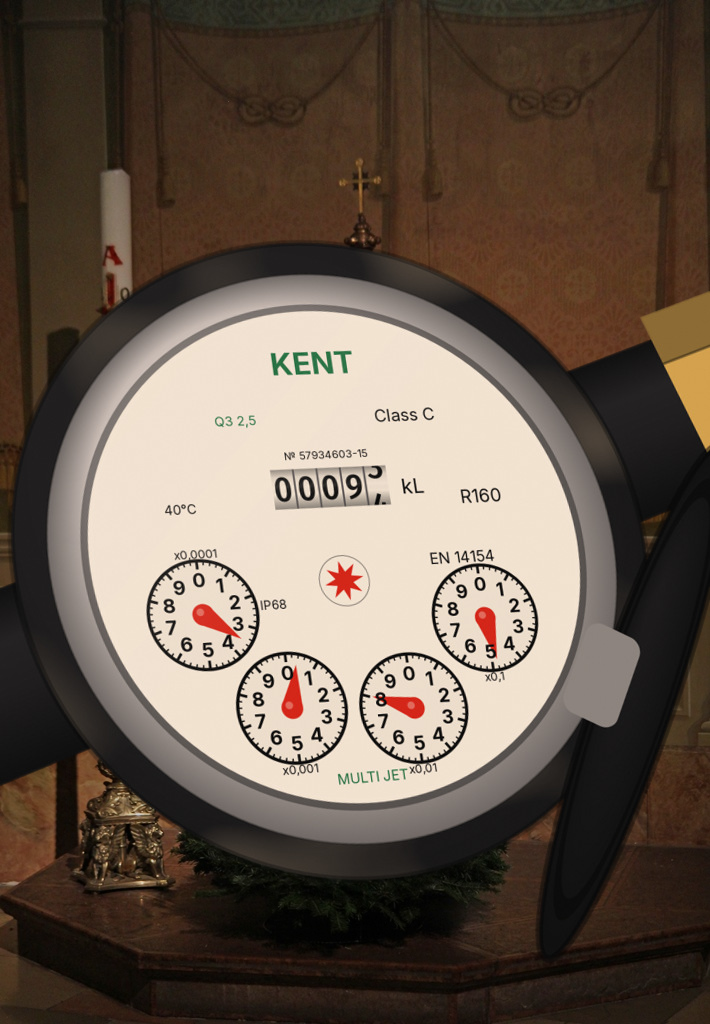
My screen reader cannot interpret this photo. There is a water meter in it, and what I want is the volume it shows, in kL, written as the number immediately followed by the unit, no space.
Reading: 93.4803kL
